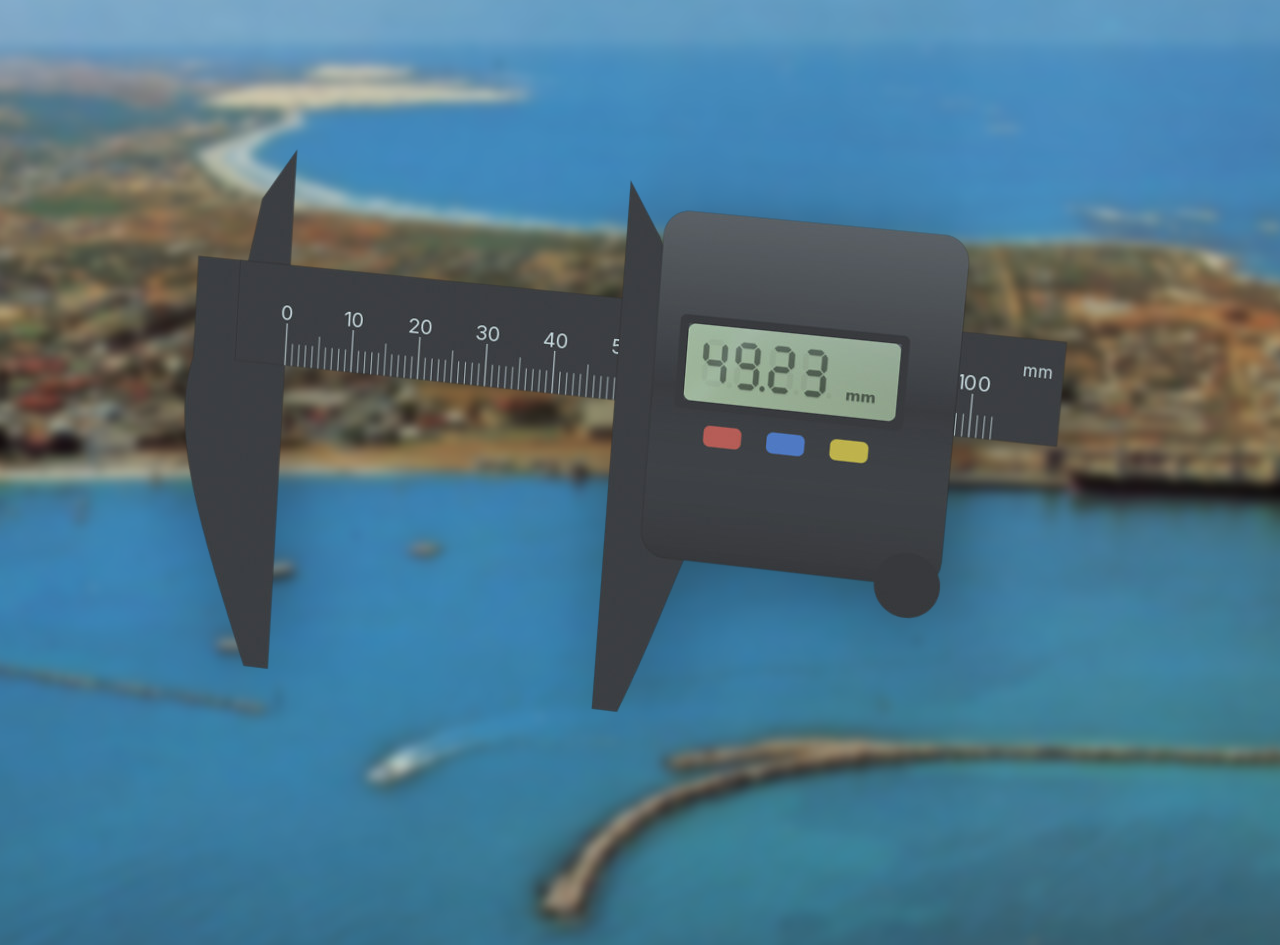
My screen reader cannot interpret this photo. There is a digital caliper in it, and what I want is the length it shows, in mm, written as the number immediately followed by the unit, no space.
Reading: 49.23mm
